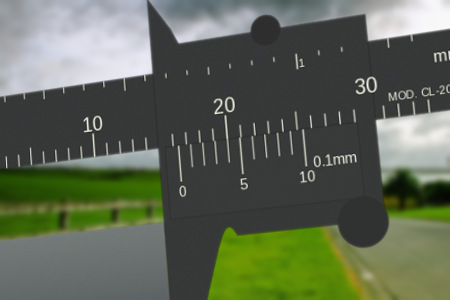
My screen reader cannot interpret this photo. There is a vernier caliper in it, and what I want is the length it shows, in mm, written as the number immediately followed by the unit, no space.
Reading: 16.4mm
